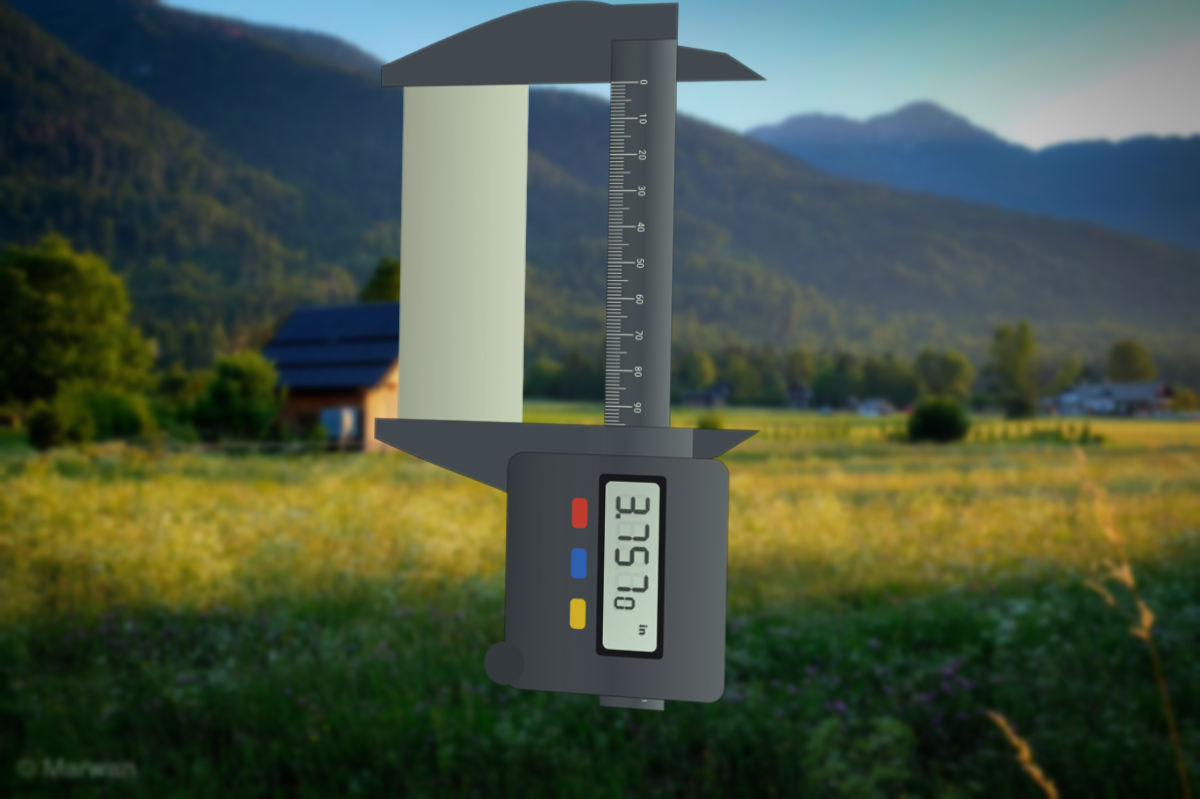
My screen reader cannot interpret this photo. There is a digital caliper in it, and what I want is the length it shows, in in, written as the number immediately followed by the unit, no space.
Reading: 3.7570in
